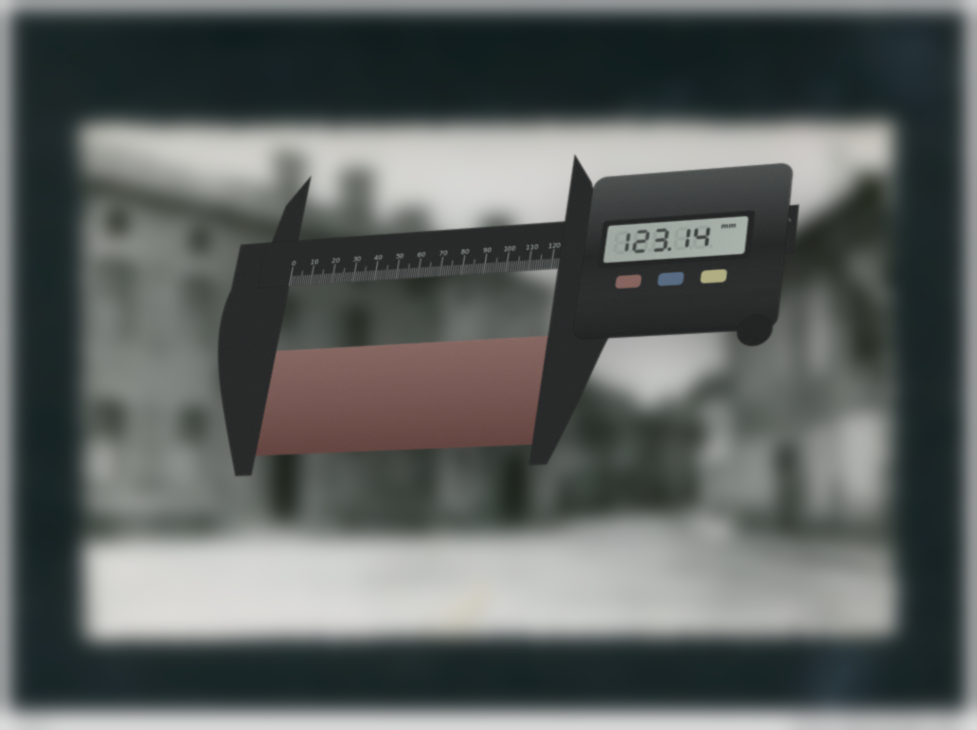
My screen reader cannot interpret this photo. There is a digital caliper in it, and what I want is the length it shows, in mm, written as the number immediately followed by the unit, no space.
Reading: 123.14mm
